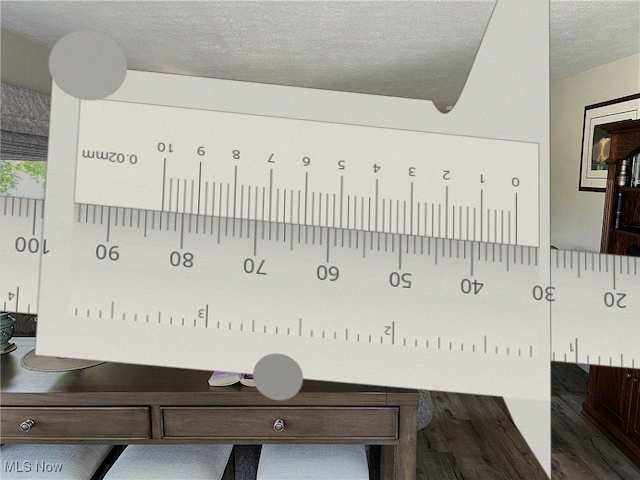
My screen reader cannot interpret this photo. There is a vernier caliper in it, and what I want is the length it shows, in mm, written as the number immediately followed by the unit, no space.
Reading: 33.8mm
